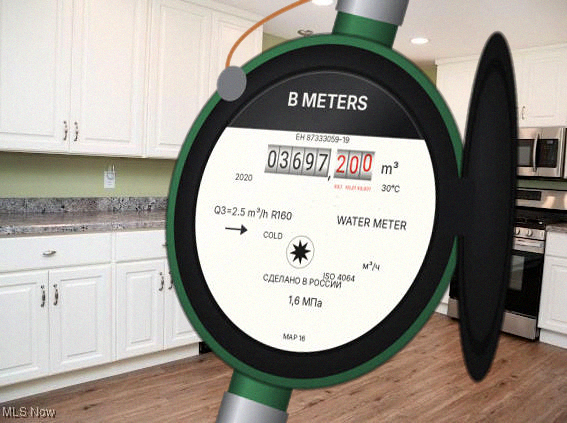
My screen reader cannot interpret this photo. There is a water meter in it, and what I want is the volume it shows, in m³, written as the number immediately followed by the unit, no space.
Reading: 3697.200m³
